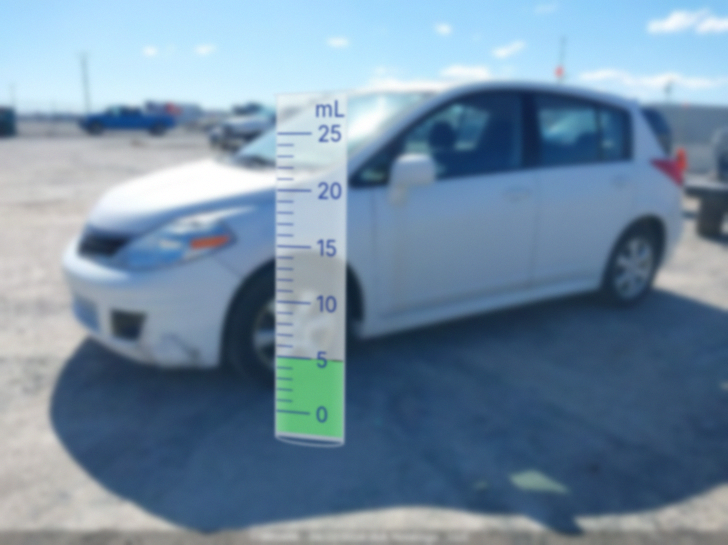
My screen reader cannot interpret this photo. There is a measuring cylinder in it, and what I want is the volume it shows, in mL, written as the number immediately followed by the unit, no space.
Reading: 5mL
